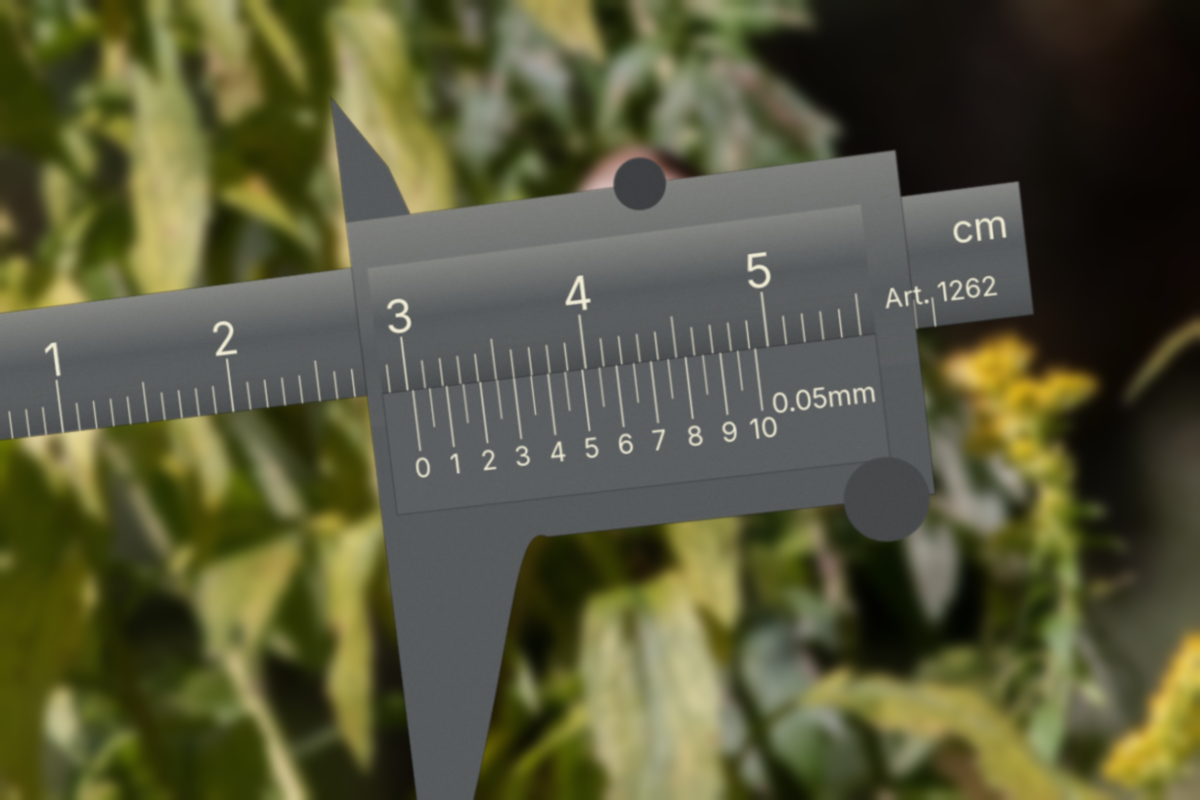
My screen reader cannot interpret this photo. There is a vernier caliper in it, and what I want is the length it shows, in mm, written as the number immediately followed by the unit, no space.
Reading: 30.3mm
